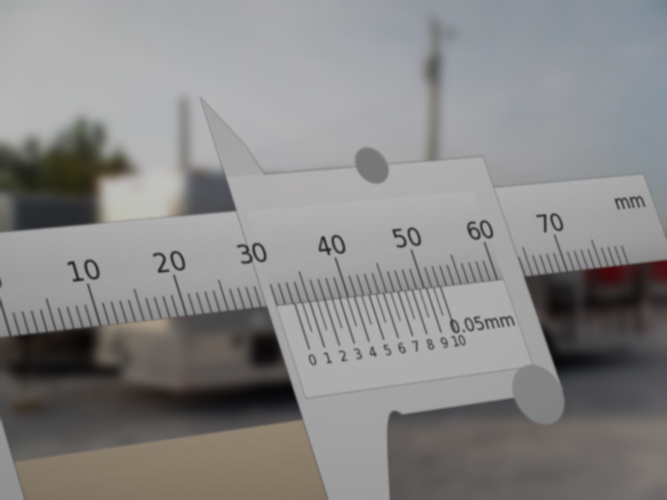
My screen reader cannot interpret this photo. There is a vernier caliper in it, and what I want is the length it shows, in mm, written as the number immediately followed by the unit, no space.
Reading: 33.2mm
